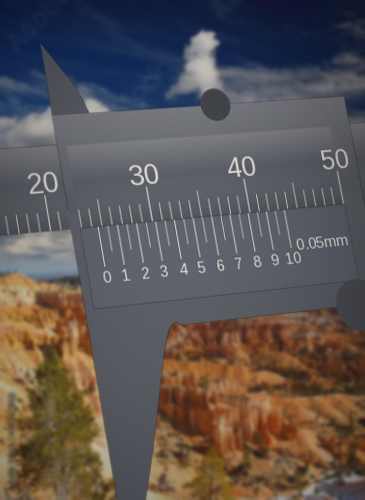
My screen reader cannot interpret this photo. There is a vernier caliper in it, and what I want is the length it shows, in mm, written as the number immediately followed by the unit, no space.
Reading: 24.6mm
